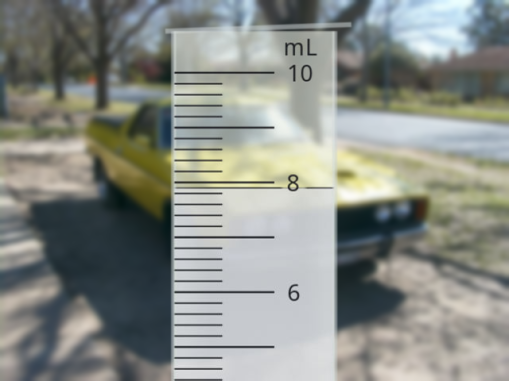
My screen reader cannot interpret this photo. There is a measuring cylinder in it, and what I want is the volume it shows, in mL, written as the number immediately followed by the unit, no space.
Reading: 7.9mL
